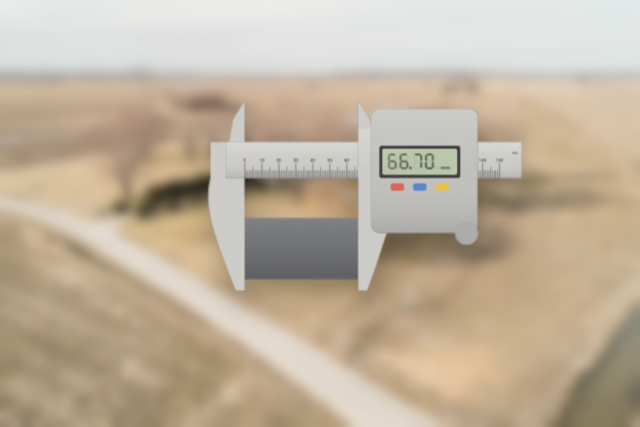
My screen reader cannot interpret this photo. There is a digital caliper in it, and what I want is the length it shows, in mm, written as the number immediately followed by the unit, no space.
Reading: 66.70mm
